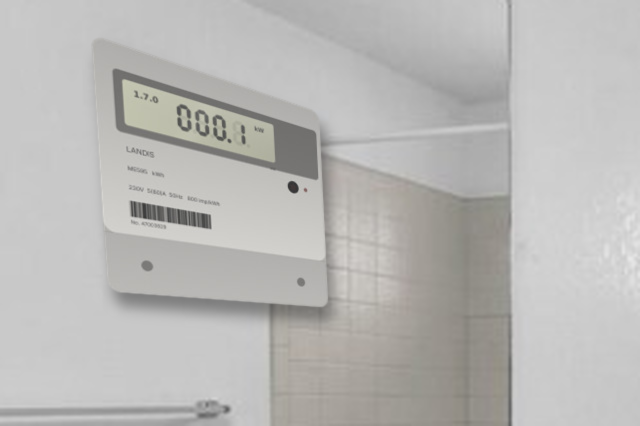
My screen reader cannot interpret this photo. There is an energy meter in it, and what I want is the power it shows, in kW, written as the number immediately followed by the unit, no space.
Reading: 0.1kW
